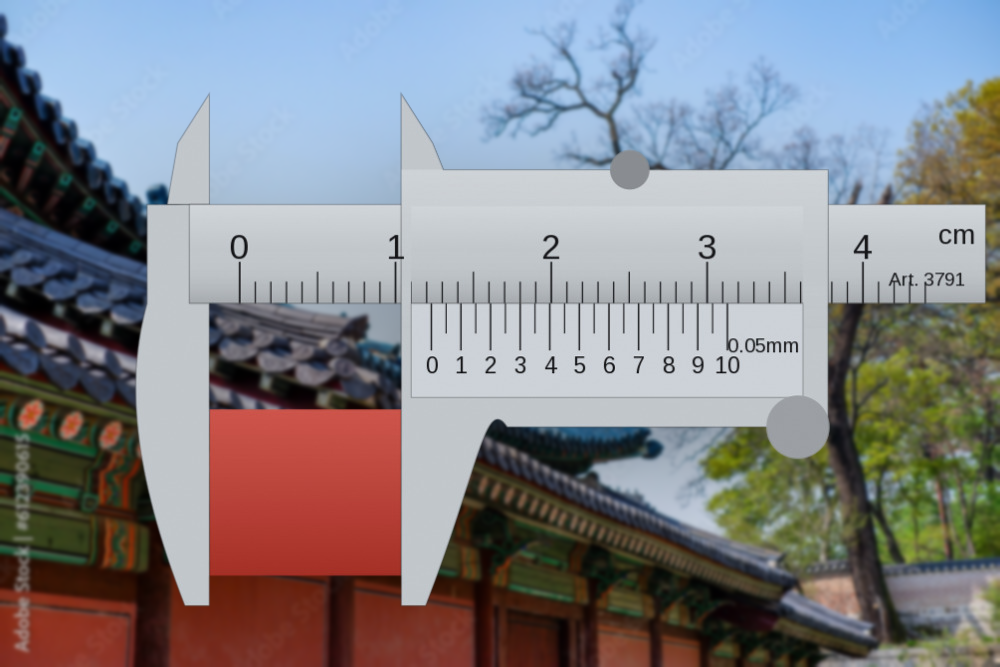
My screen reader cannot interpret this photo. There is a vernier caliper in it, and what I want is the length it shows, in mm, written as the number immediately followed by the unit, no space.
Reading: 12.3mm
